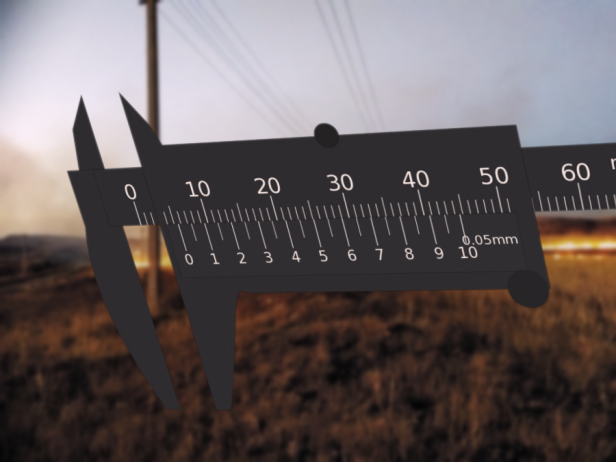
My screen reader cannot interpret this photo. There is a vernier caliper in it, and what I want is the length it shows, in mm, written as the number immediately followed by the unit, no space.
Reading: 5.6mm
